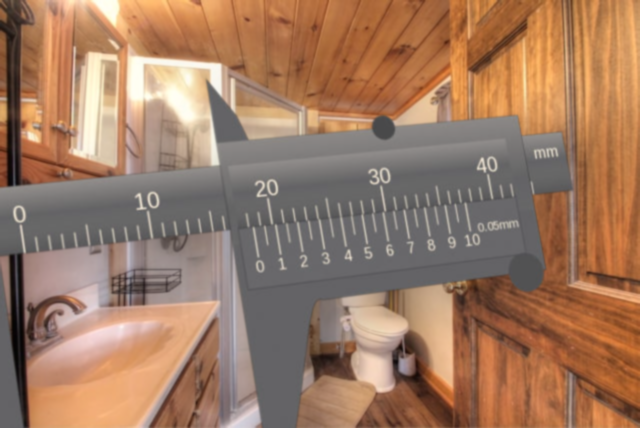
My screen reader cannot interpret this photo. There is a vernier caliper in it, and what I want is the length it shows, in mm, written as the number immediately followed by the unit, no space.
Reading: 18.4mm
